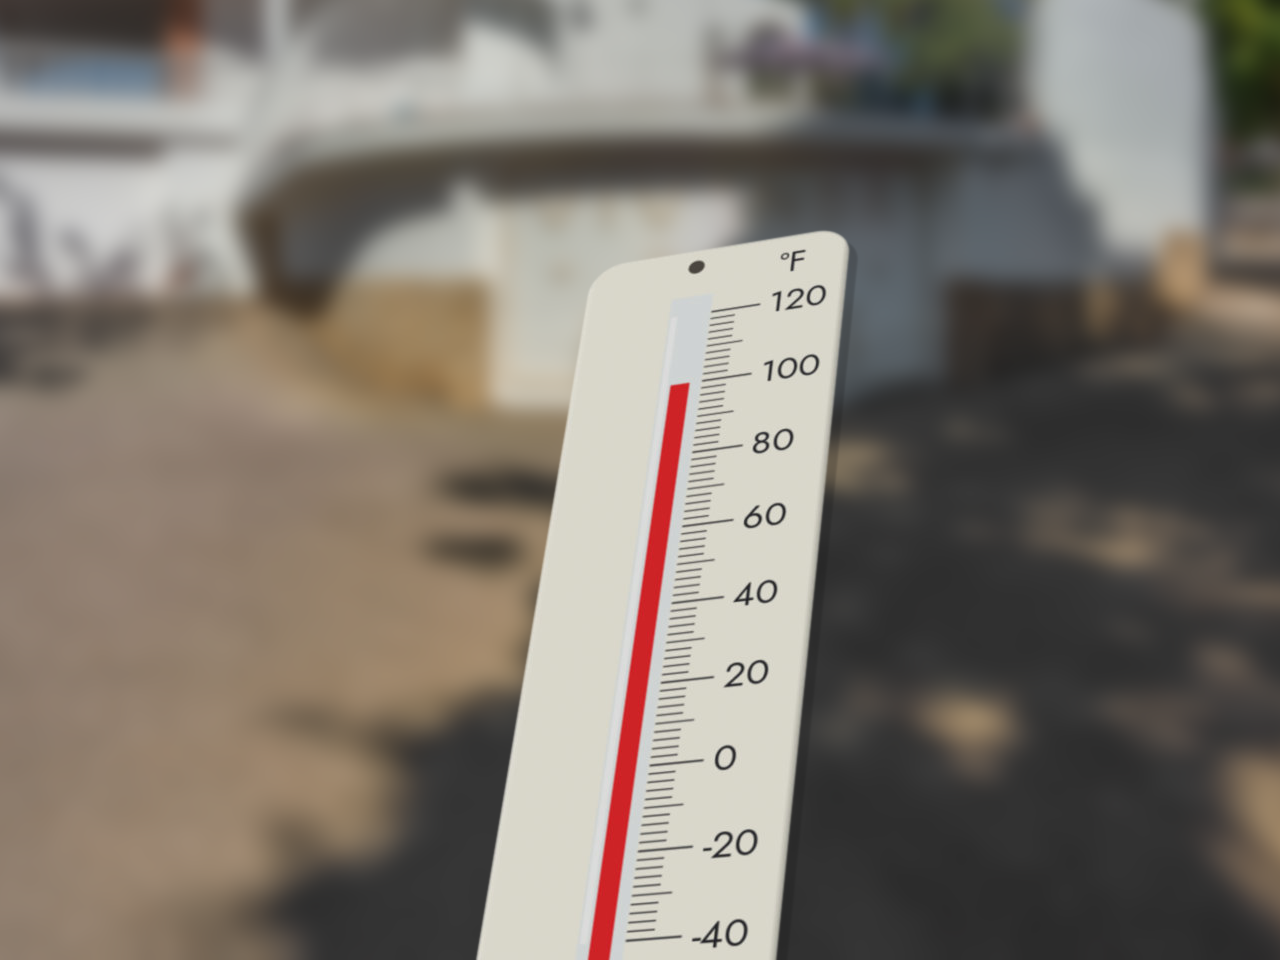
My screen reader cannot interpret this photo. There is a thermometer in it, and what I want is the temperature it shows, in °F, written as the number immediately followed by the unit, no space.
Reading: 100°F
